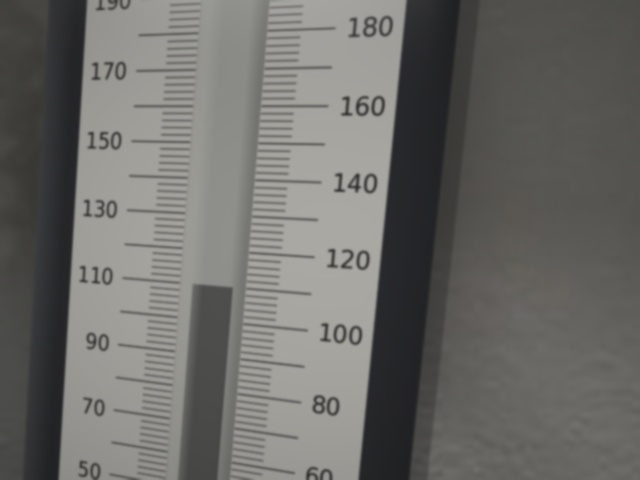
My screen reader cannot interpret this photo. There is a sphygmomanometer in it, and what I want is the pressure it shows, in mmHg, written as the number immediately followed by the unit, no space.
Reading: 110mmHg
